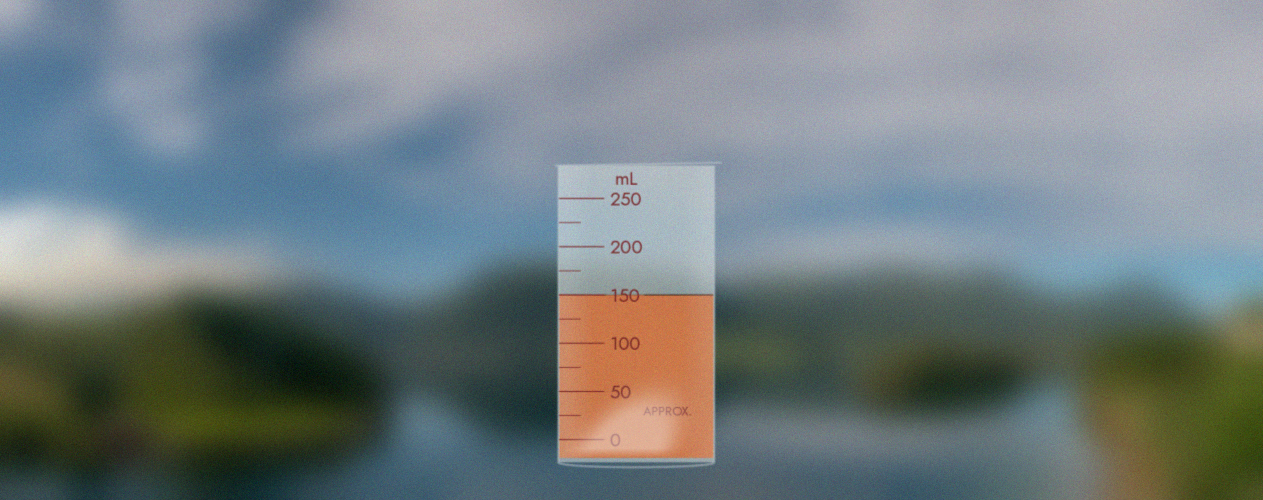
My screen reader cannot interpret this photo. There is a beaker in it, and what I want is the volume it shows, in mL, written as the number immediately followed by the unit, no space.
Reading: 150mL
